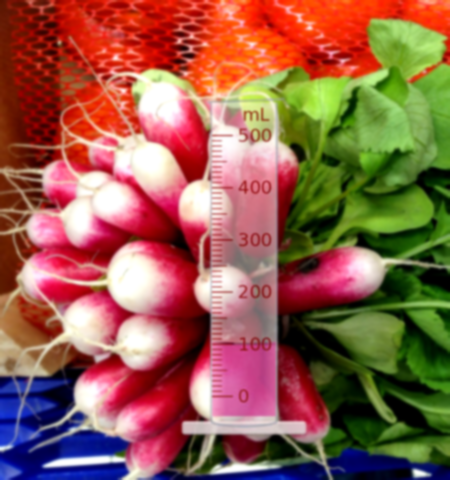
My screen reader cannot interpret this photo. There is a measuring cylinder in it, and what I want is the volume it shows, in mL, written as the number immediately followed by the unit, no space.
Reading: 100mL
